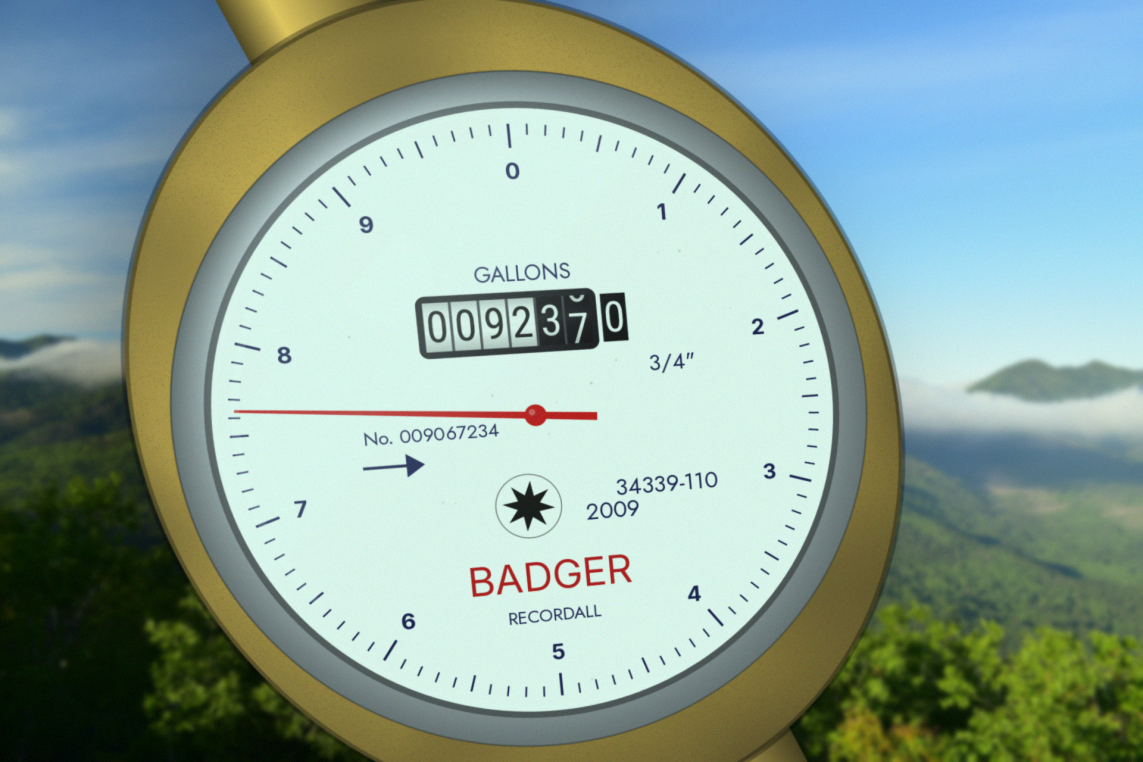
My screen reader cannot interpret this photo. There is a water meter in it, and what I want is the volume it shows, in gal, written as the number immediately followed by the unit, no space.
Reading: 92367.6gal
